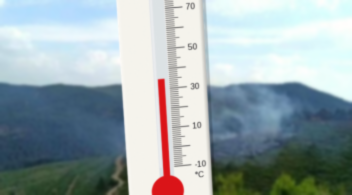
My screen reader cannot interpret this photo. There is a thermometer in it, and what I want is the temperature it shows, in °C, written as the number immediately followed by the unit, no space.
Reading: 35°C
